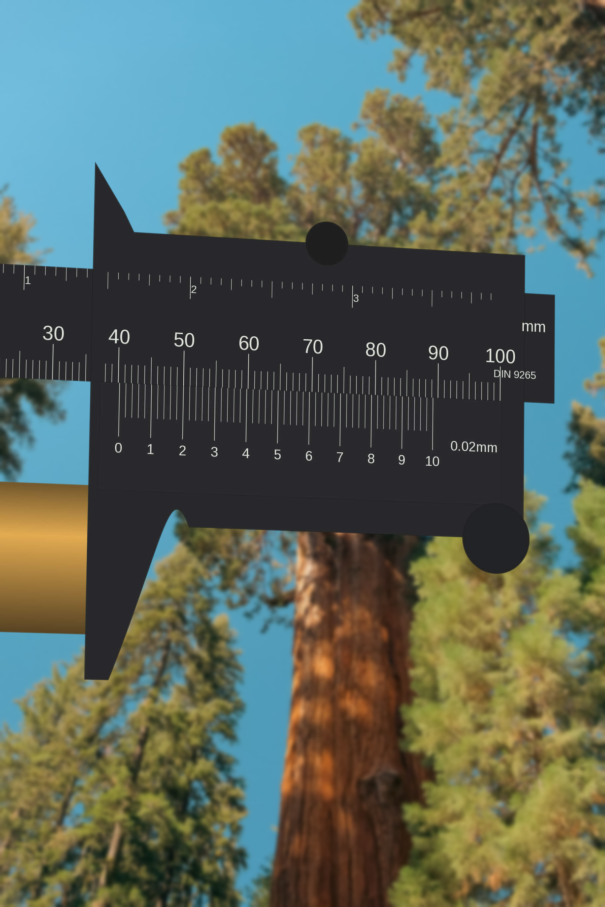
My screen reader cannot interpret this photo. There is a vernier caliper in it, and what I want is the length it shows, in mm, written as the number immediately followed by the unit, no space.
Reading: 40.2mm
